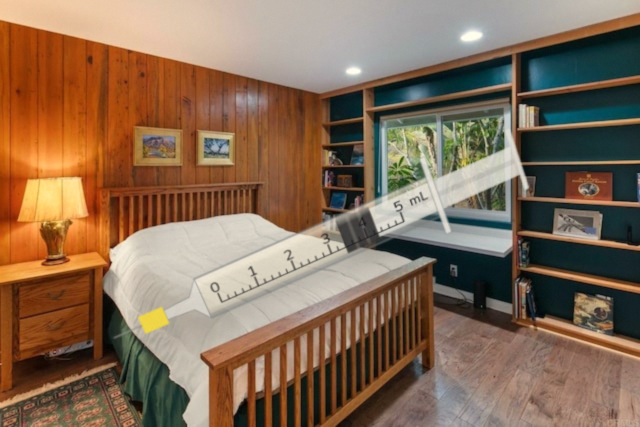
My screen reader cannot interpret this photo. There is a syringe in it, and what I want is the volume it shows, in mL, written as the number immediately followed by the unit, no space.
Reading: 3.4mL
